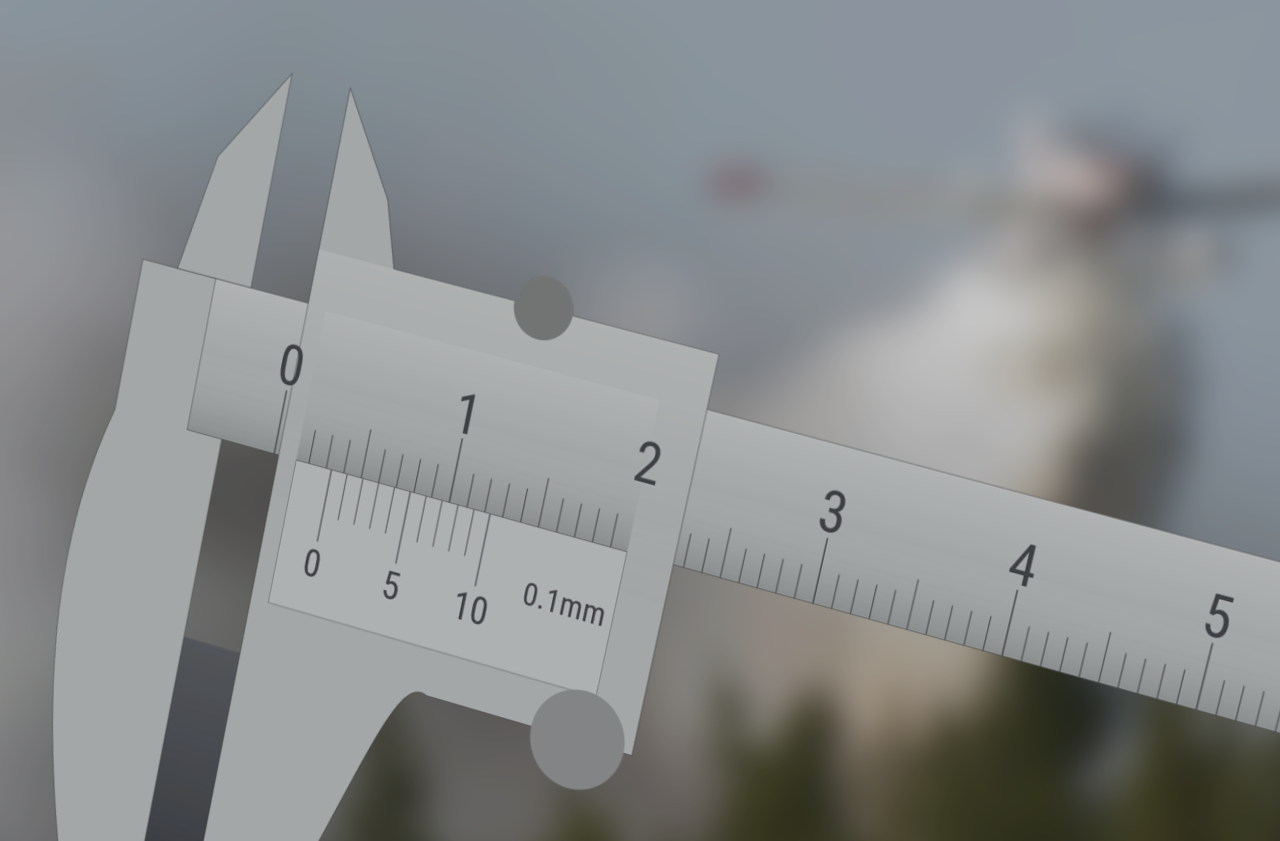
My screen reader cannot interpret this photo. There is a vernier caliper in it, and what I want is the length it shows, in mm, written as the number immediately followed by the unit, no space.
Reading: 3.3mm
